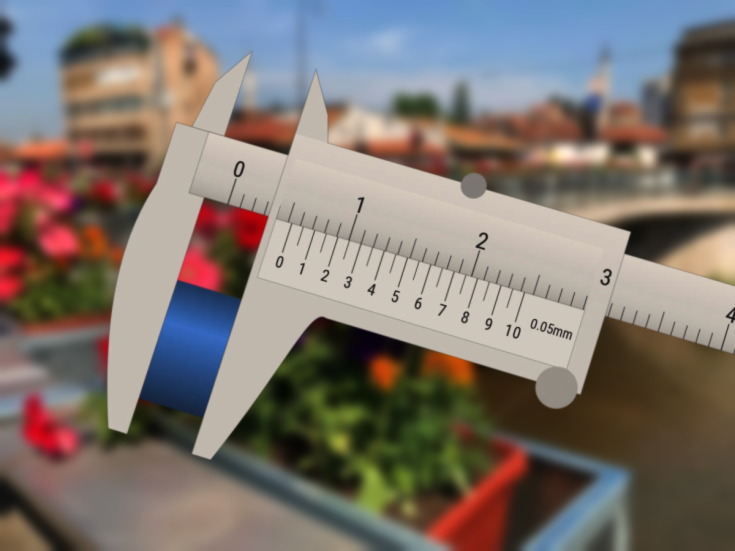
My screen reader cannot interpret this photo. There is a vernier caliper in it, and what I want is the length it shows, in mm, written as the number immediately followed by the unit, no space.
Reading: 5.3mm
